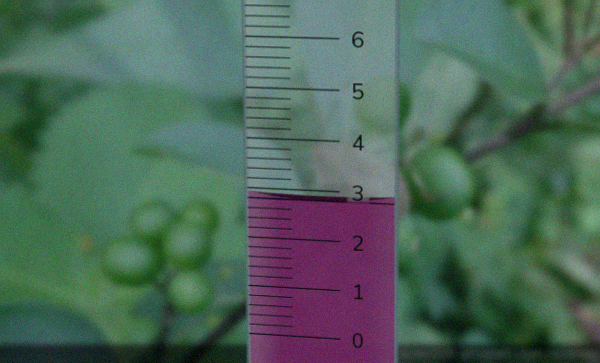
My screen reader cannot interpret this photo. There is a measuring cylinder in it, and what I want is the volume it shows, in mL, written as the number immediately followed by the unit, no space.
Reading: 2.8mL
